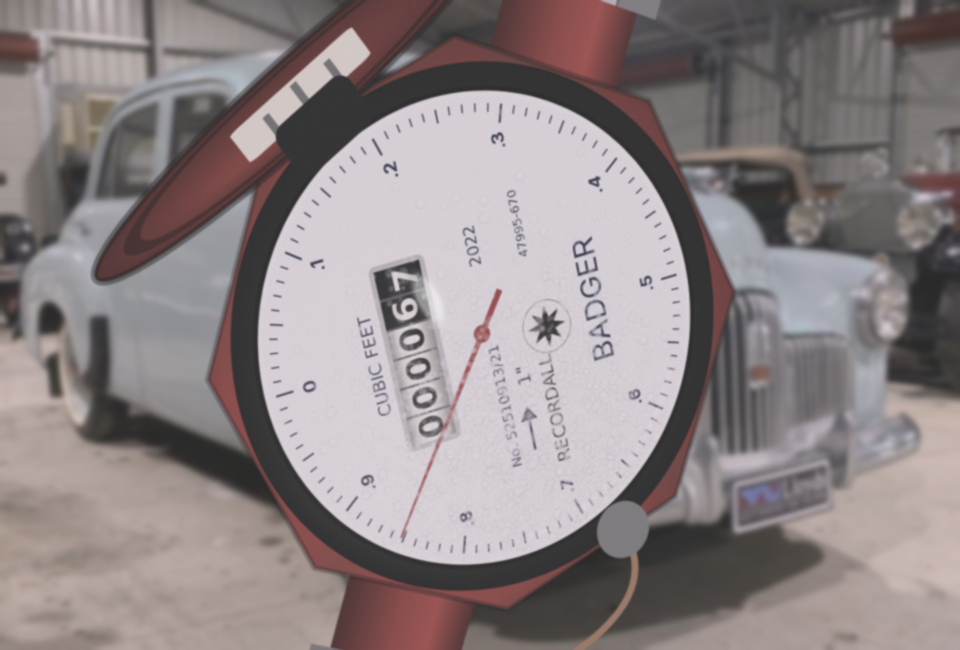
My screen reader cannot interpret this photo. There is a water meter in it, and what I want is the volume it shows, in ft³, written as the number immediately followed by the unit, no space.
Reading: 66.85ft³
